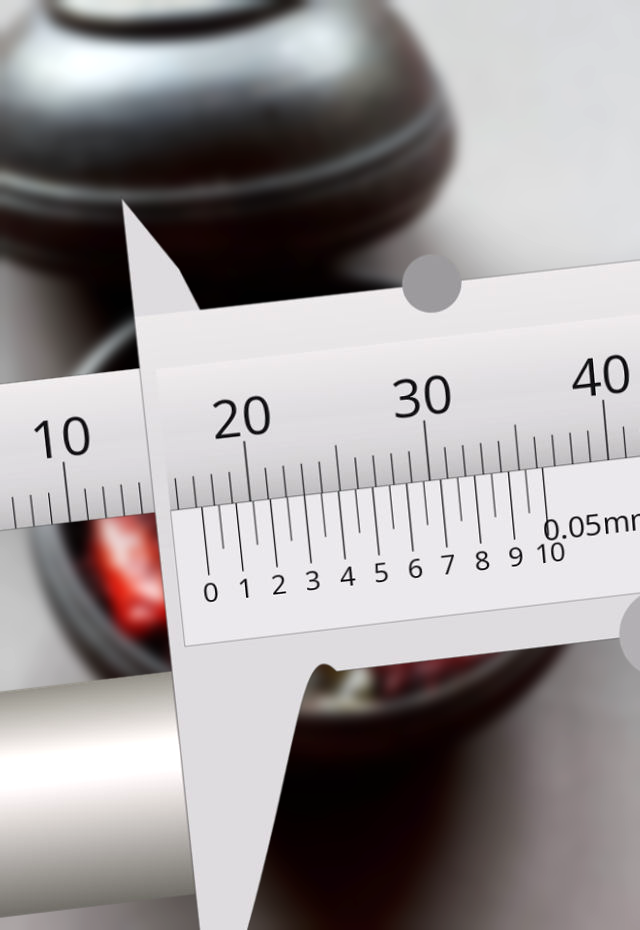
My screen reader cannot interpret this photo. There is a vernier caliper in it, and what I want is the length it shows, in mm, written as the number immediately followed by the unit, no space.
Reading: 17.3mm
